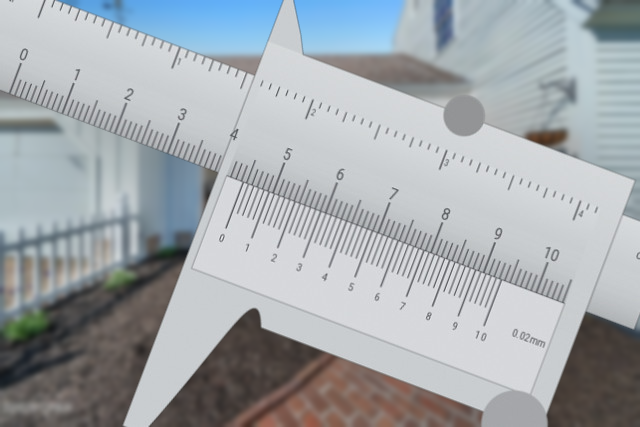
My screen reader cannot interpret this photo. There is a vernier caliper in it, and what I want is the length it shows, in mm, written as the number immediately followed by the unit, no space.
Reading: 44.4mm
